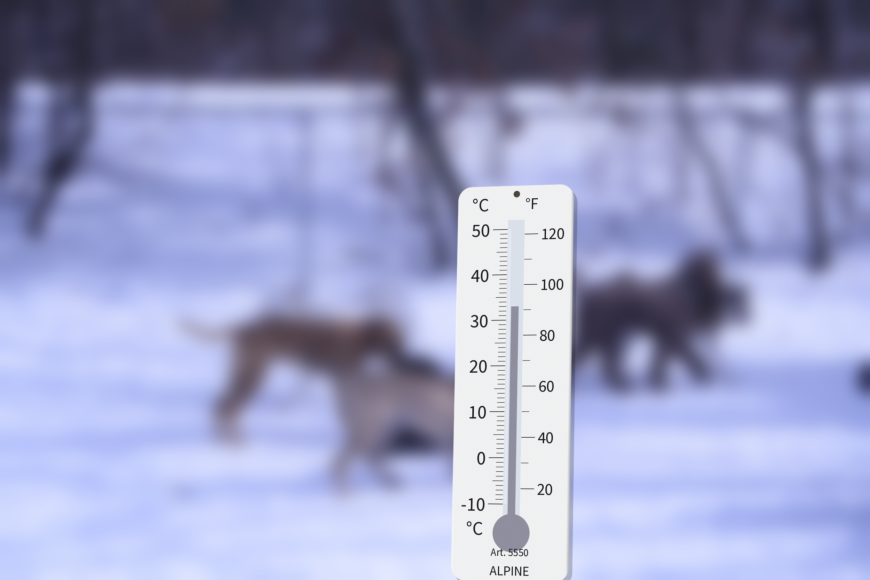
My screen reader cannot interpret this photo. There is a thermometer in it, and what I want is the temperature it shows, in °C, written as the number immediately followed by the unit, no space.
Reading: 33°C
